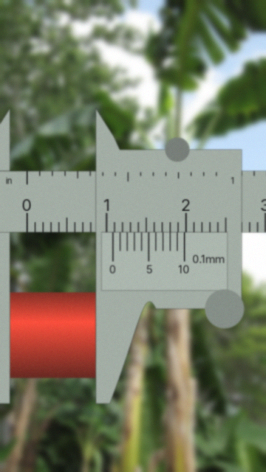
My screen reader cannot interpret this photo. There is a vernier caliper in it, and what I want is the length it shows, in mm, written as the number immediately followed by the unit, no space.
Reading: 10.8mm
